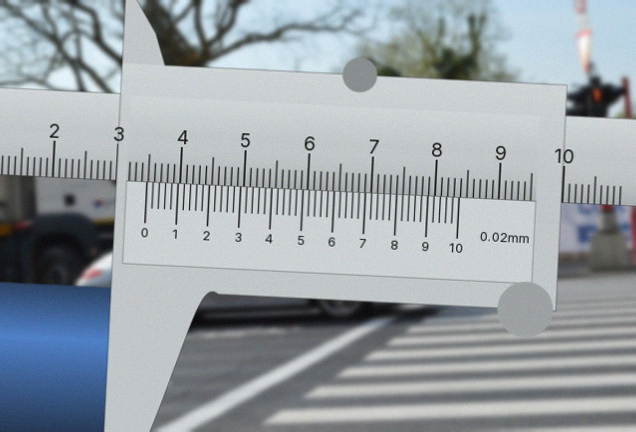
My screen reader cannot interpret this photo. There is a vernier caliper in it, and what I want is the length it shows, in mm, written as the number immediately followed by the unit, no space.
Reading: 34.8mm
